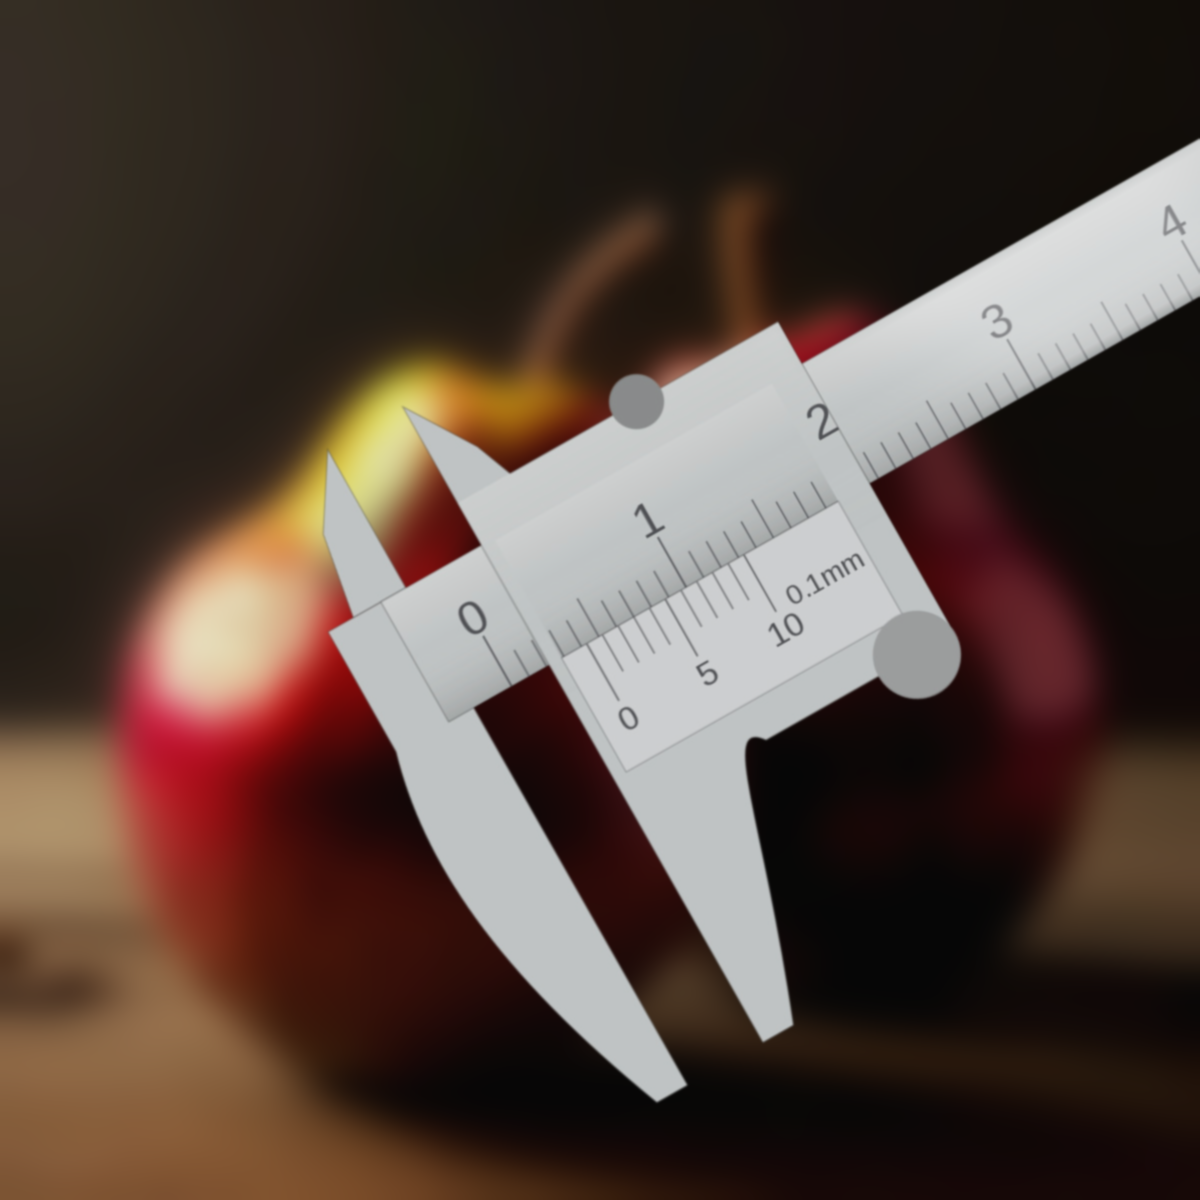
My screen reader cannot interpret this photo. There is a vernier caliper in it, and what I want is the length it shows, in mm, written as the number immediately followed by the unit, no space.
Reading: 4.3mm
